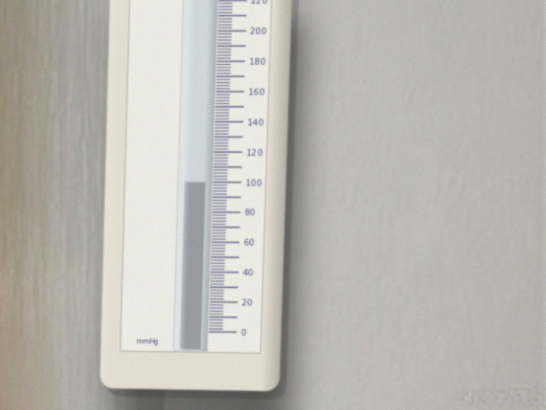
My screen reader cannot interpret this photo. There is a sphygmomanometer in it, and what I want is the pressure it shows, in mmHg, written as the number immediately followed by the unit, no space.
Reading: 100mmHg
